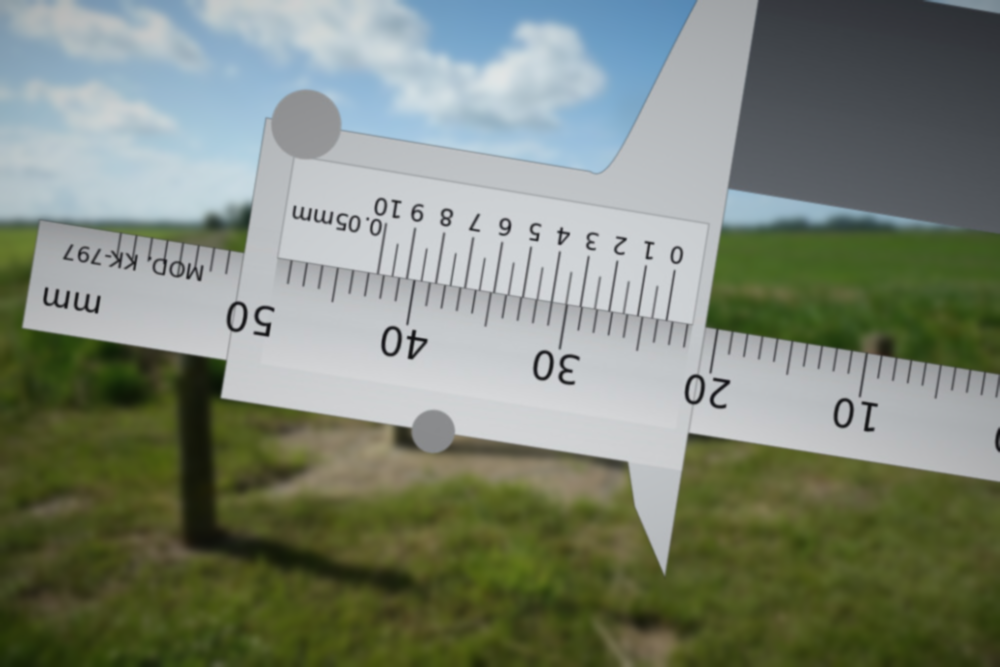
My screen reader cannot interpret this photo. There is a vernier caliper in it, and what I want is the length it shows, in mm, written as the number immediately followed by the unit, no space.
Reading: 23.4mm
